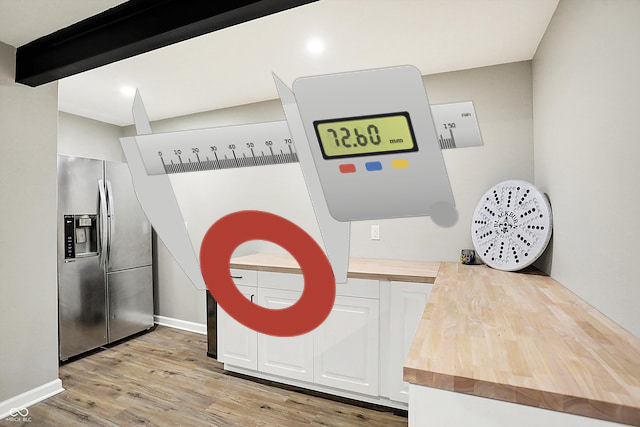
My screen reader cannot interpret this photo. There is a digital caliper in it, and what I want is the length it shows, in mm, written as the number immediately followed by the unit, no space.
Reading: 72.60mm
